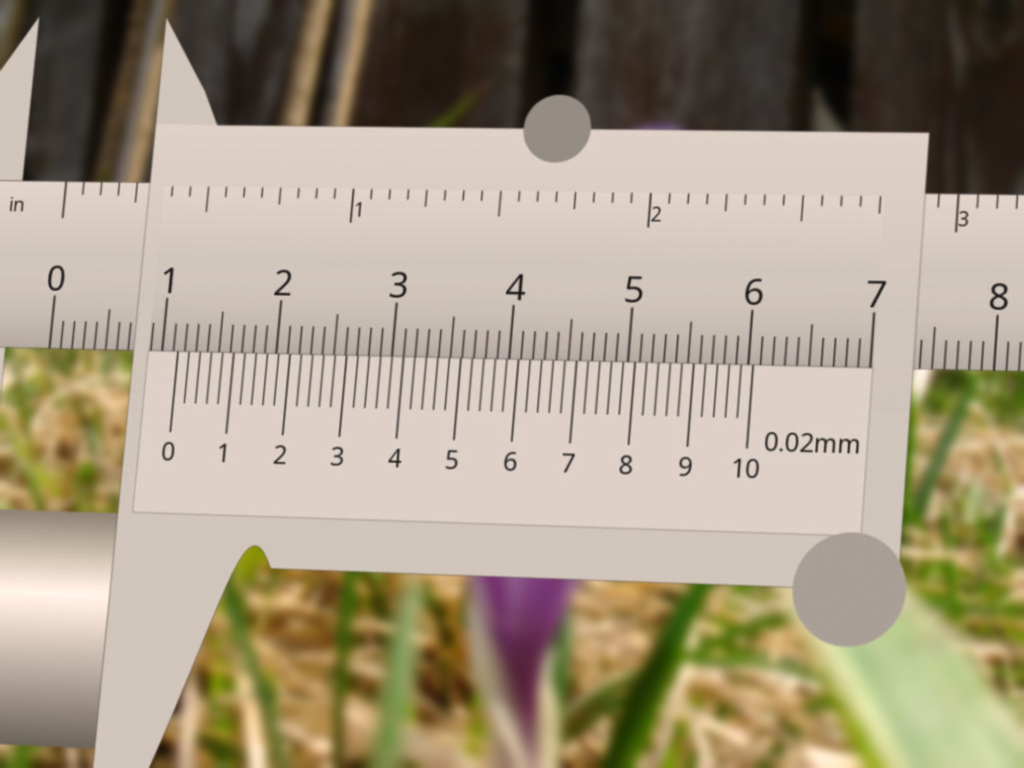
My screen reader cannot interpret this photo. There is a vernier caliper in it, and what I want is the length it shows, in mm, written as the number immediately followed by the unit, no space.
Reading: 11.4mm
